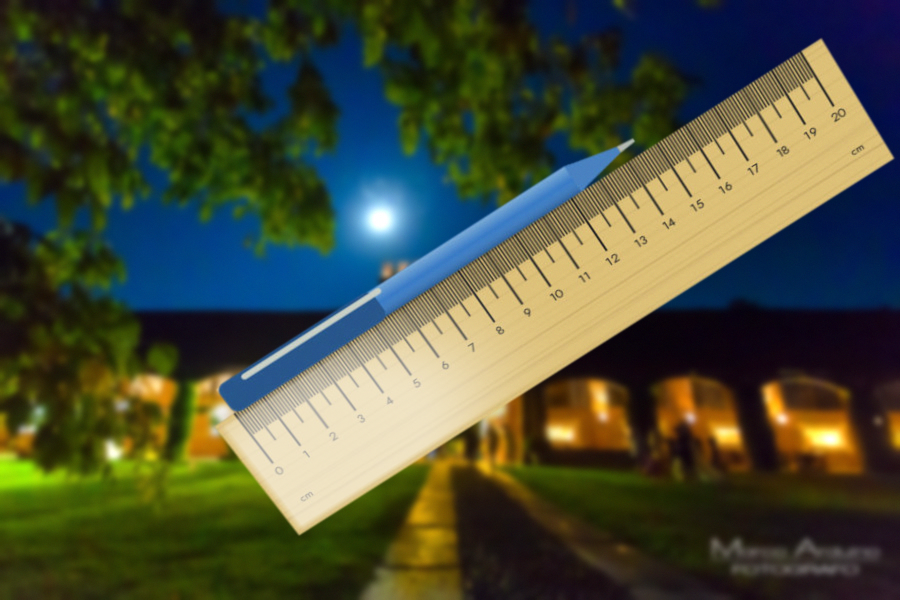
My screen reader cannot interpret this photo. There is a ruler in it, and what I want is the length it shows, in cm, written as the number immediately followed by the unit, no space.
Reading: 14.5cm
